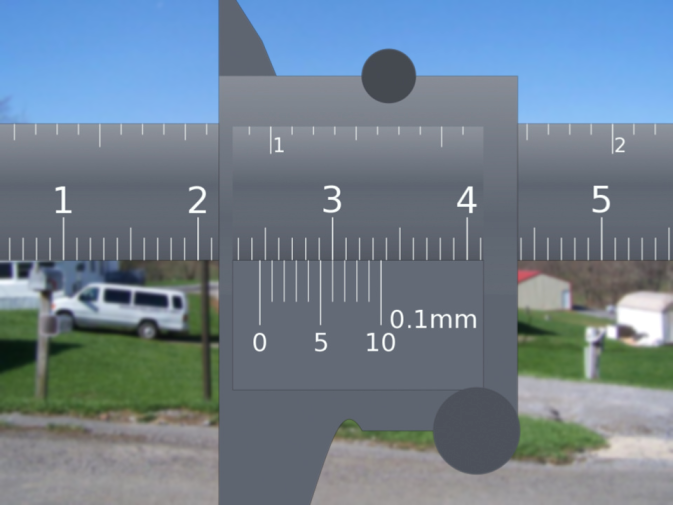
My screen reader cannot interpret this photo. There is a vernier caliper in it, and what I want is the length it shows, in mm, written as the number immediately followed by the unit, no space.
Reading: 24.6mm
